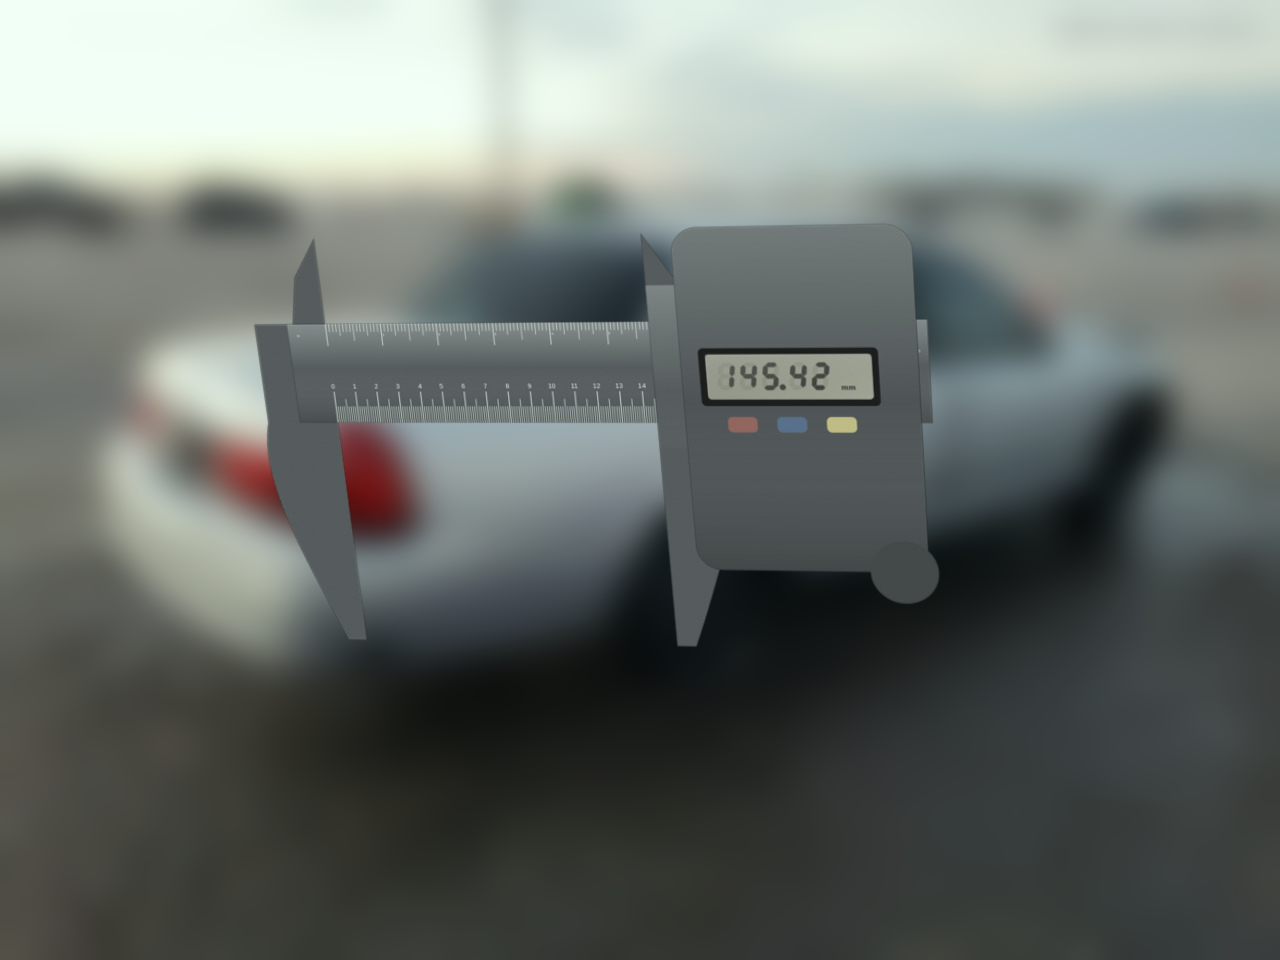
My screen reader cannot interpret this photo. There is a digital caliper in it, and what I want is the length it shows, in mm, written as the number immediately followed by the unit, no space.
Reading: 145.42mm
